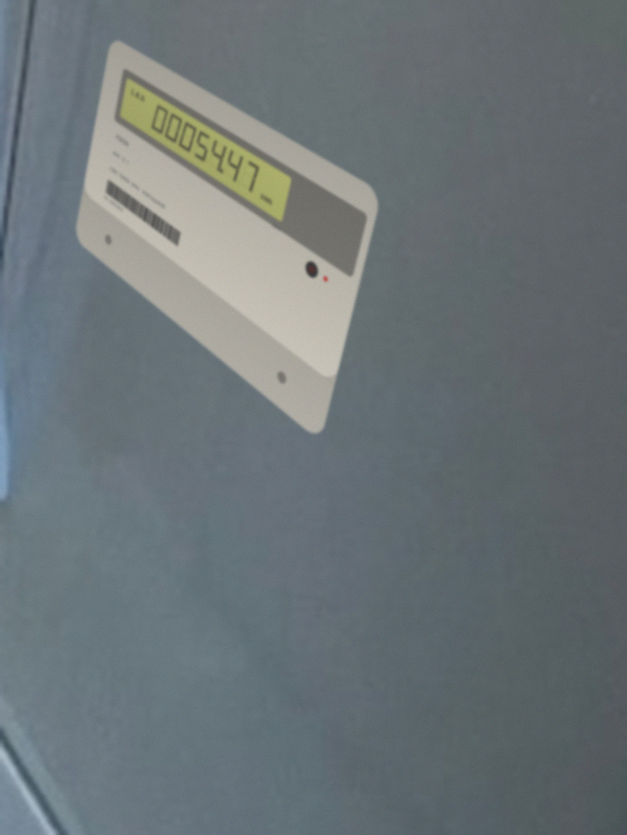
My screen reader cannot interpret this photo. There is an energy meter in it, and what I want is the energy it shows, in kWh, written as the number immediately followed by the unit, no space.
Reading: 54.47kWh
